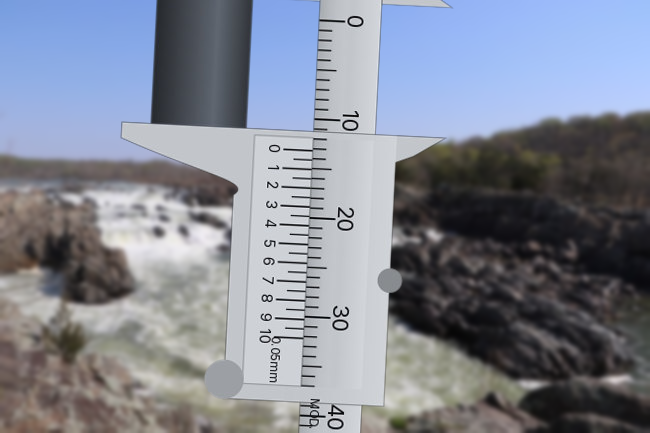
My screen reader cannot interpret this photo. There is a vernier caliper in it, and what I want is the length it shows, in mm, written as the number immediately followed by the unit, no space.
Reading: 13.2mm
